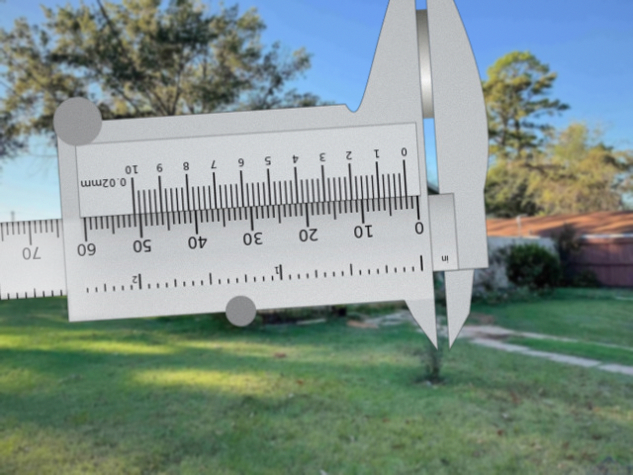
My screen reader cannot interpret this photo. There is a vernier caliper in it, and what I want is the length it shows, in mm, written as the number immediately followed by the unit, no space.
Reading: 2.0mm
